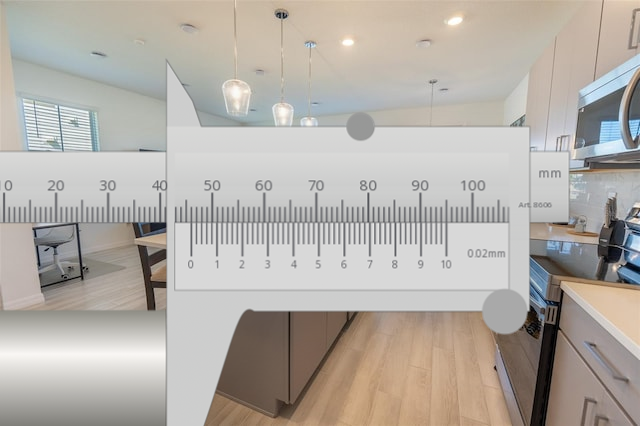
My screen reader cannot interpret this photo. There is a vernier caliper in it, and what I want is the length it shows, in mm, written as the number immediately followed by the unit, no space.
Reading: 46.0mm
